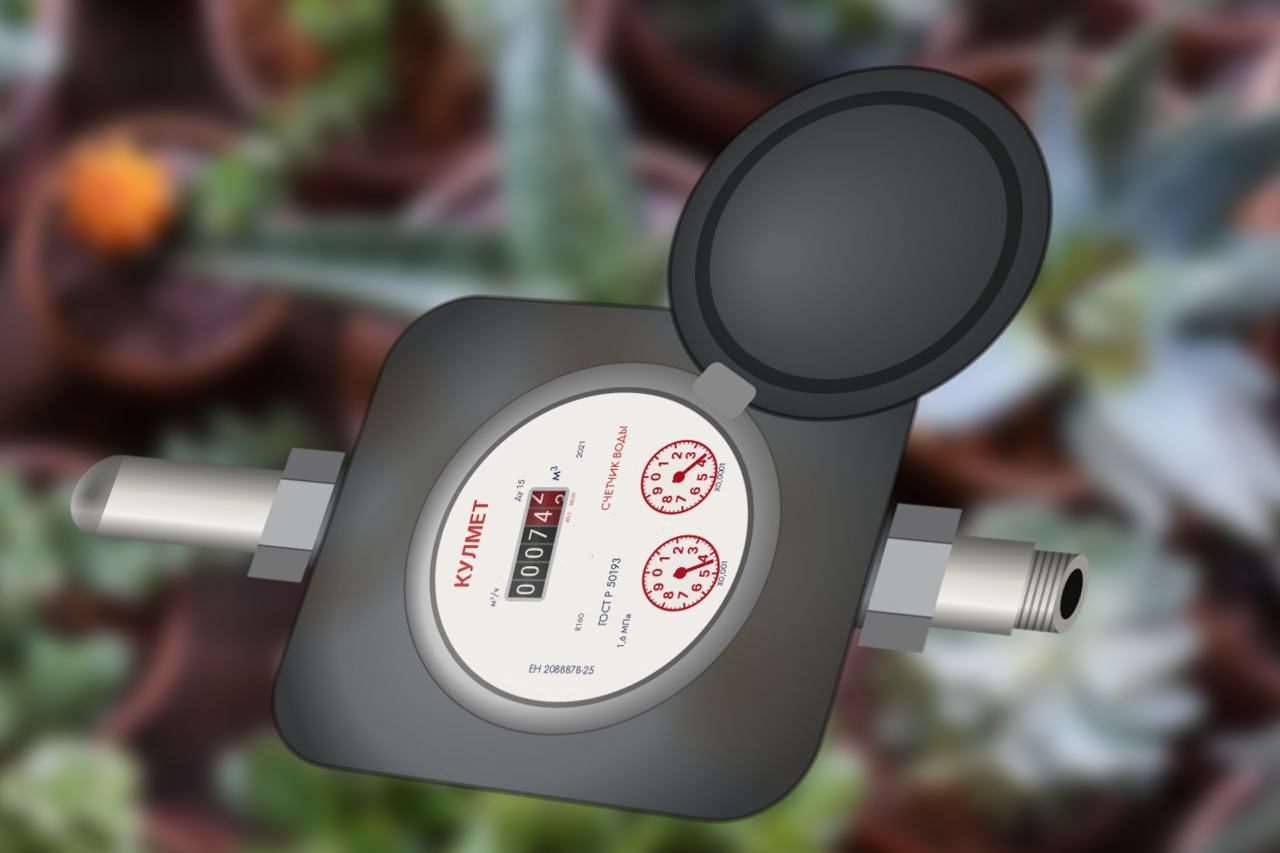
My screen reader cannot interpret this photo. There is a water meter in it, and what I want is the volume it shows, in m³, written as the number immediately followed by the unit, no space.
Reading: 7.4243m³
